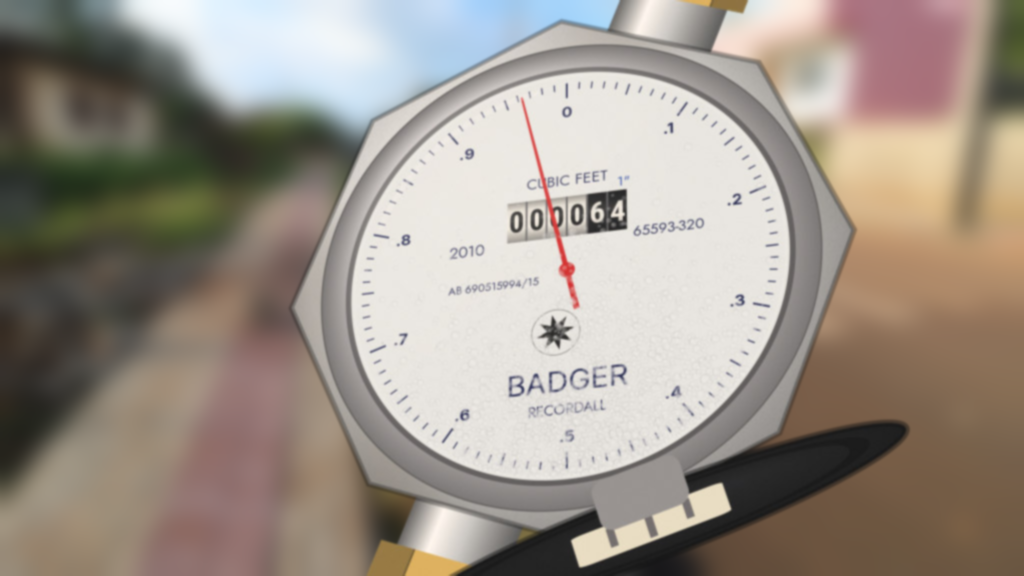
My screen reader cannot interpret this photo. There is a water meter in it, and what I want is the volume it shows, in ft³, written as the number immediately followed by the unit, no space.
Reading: 63.96ft³
